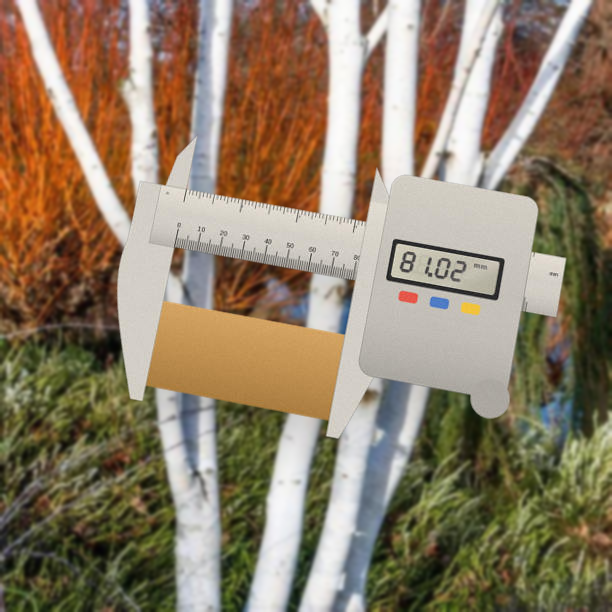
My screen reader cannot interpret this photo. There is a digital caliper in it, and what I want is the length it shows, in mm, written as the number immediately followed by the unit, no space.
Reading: 81.02mm
